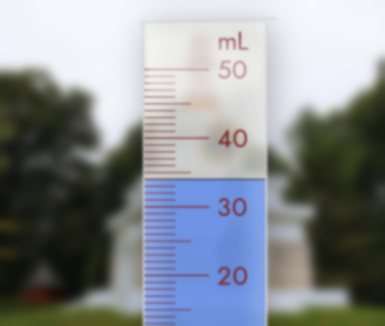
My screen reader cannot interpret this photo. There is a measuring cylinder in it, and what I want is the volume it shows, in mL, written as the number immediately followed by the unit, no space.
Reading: 34mL
